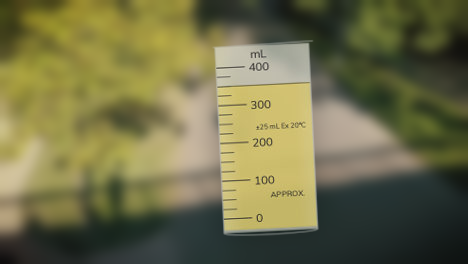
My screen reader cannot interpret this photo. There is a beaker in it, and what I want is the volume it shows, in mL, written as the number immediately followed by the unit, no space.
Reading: 350mL
